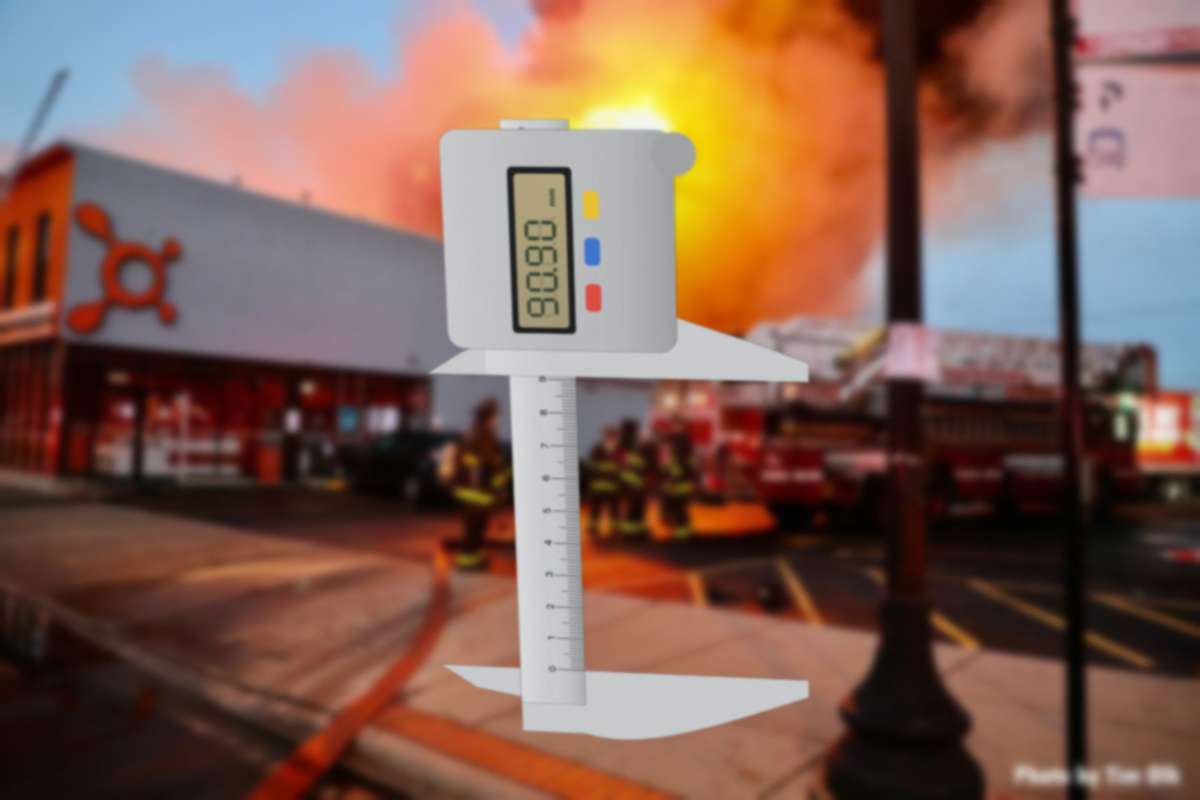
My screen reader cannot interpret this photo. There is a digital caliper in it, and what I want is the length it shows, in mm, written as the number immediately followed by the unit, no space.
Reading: 90.90mm
